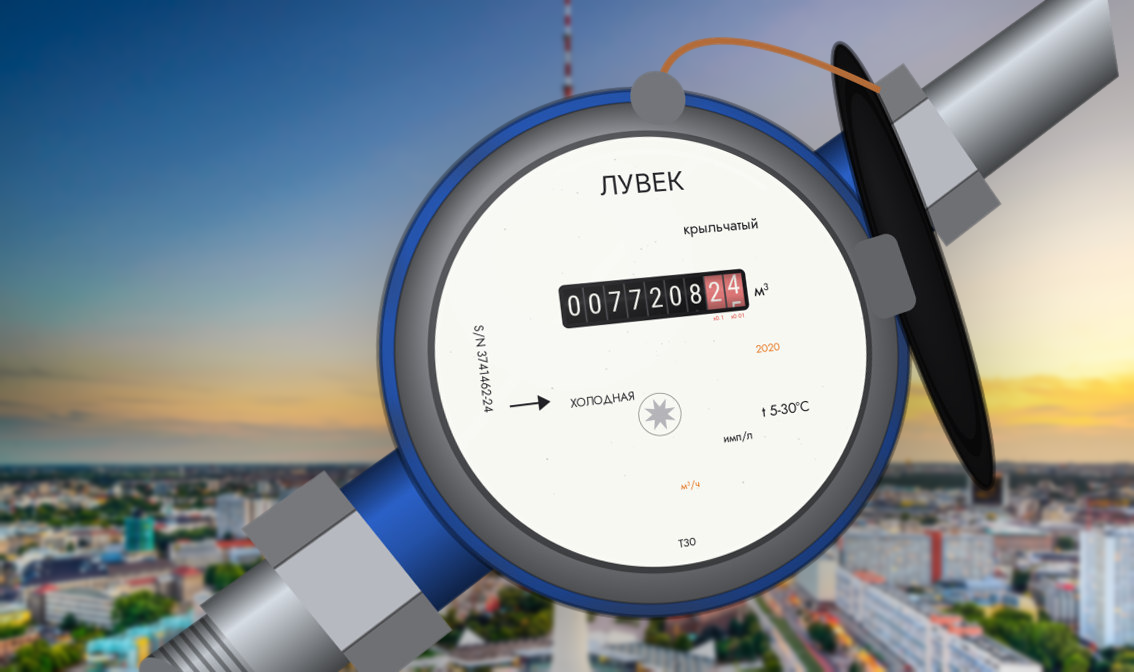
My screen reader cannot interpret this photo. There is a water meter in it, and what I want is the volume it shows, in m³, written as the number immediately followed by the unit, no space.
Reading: 77208.24m³
